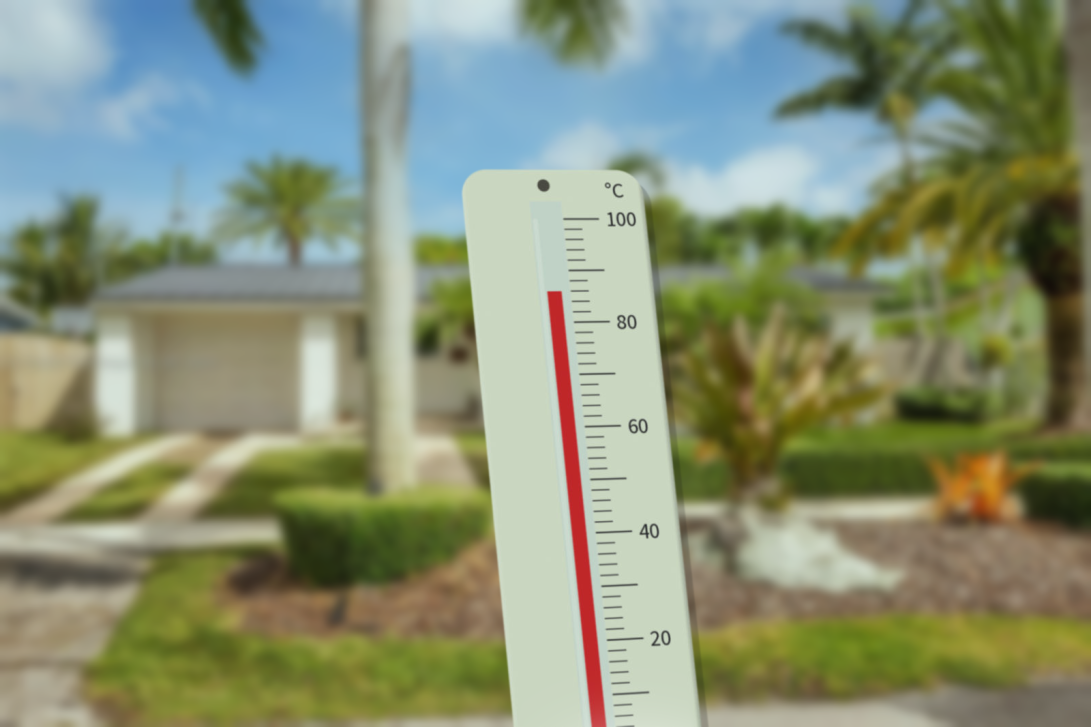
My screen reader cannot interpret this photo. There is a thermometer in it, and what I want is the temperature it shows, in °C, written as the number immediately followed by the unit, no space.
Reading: 86°C
